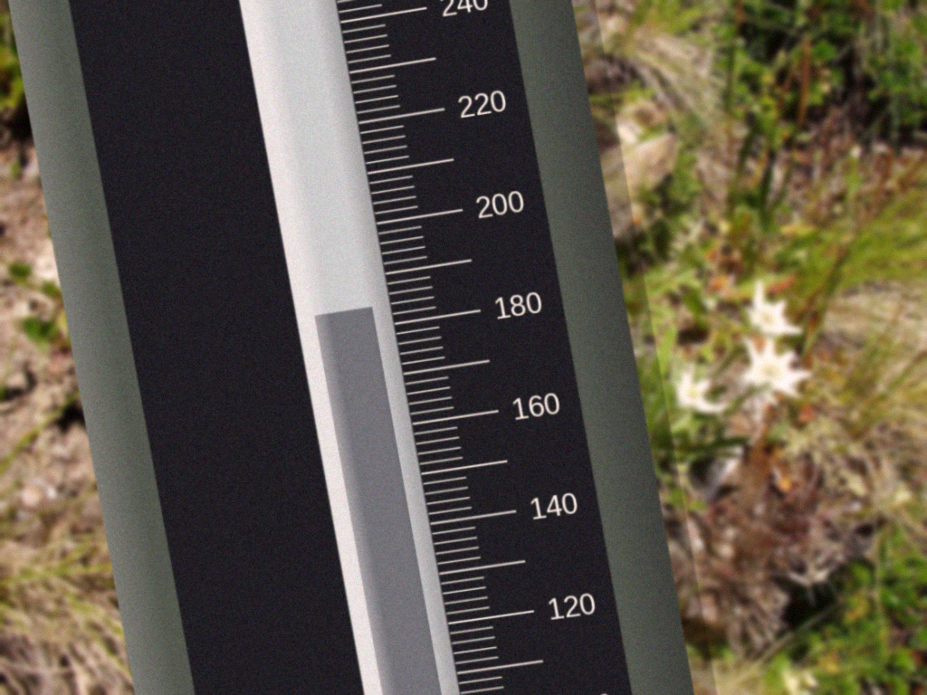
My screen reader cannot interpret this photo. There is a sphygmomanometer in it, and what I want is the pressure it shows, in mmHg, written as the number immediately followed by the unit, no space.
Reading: 184mmHg
